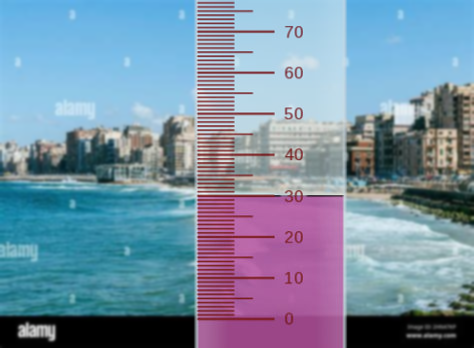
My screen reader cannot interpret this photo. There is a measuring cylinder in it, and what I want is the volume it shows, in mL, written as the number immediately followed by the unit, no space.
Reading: 30mL
